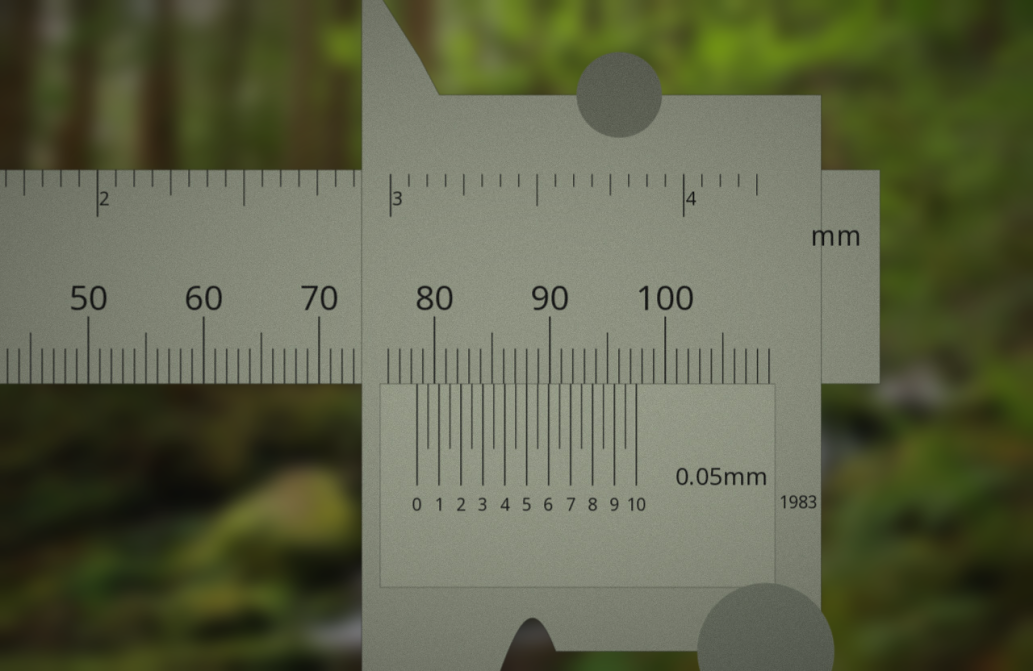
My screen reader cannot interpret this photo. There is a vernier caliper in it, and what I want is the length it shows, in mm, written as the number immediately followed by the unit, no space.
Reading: 78.5mm
